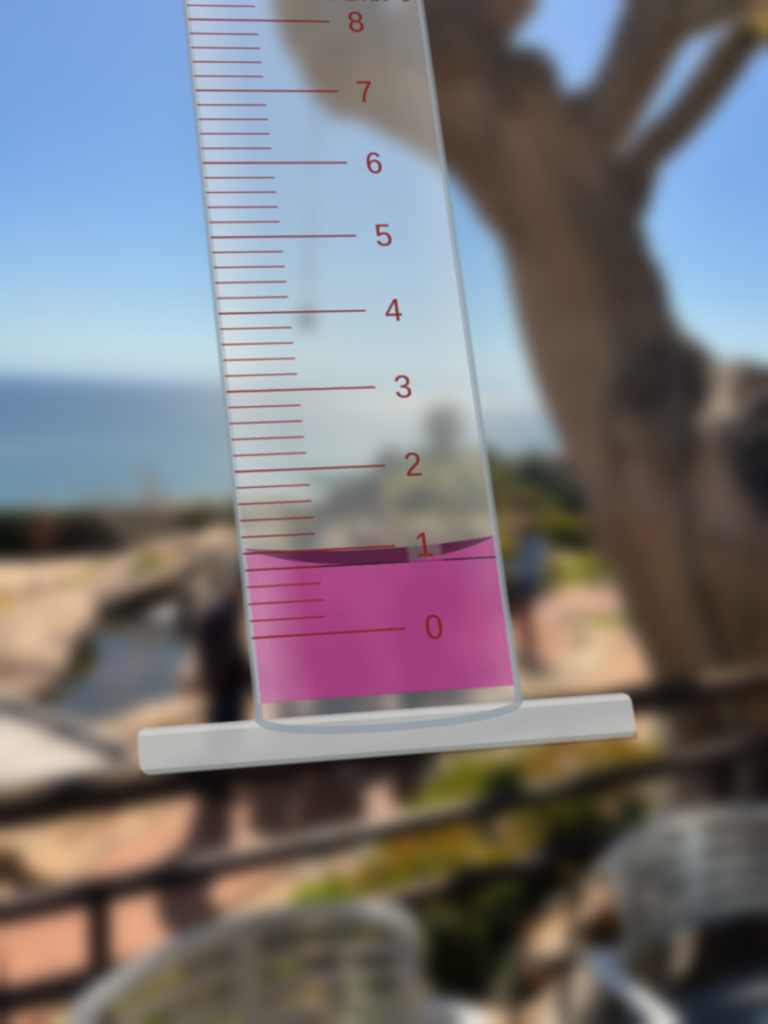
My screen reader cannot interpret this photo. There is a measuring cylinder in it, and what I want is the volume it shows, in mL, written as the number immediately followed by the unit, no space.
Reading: 0.8mL
